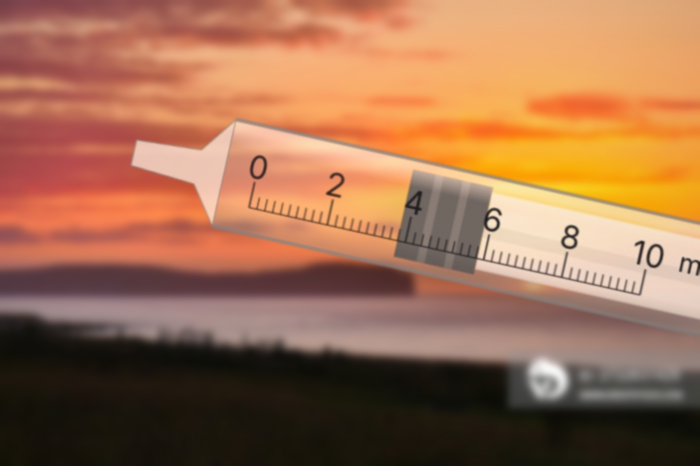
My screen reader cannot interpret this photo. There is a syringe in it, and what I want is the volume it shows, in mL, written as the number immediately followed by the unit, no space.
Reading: 3.8mL
